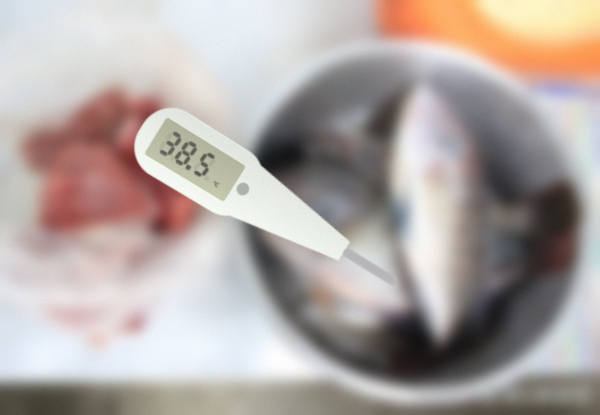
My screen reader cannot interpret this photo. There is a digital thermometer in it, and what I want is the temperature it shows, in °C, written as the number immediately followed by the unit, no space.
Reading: 38.5°C
